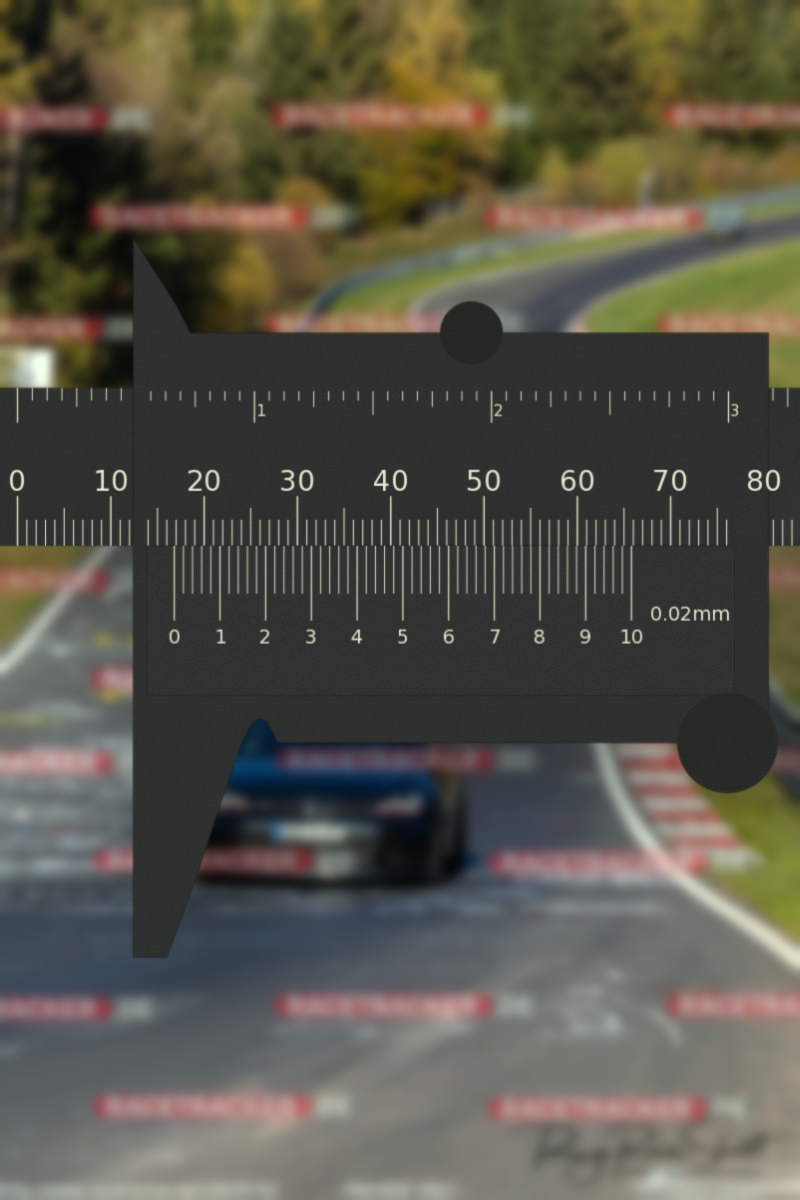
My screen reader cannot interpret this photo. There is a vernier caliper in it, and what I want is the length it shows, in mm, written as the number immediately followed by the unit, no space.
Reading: 16.8mm
